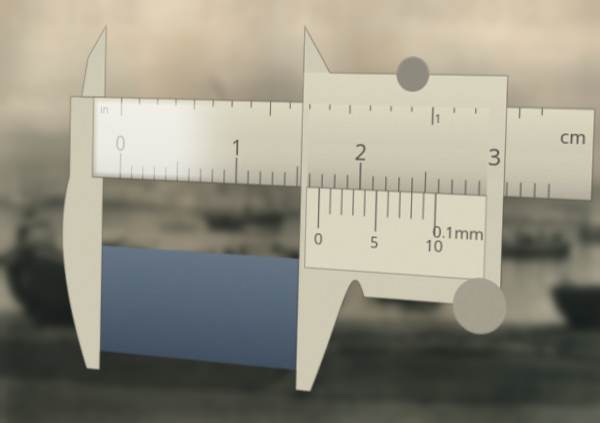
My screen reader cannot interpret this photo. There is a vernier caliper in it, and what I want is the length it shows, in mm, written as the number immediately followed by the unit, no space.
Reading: 16.8mm
